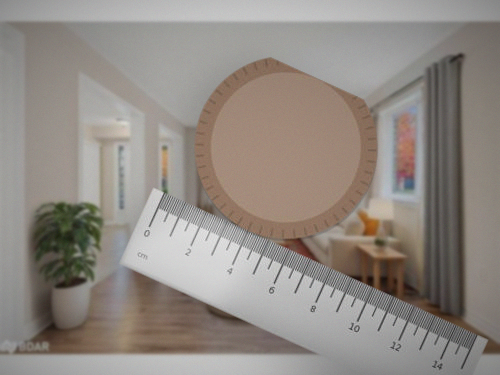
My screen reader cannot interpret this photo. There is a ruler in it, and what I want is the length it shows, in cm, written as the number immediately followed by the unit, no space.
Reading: 8cm
